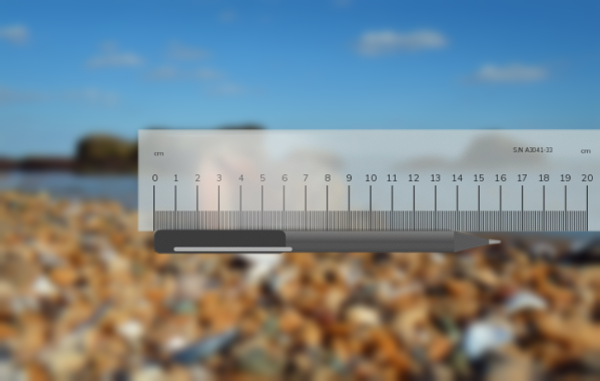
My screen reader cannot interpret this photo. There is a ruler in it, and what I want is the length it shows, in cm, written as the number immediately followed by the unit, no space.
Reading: 16cm
